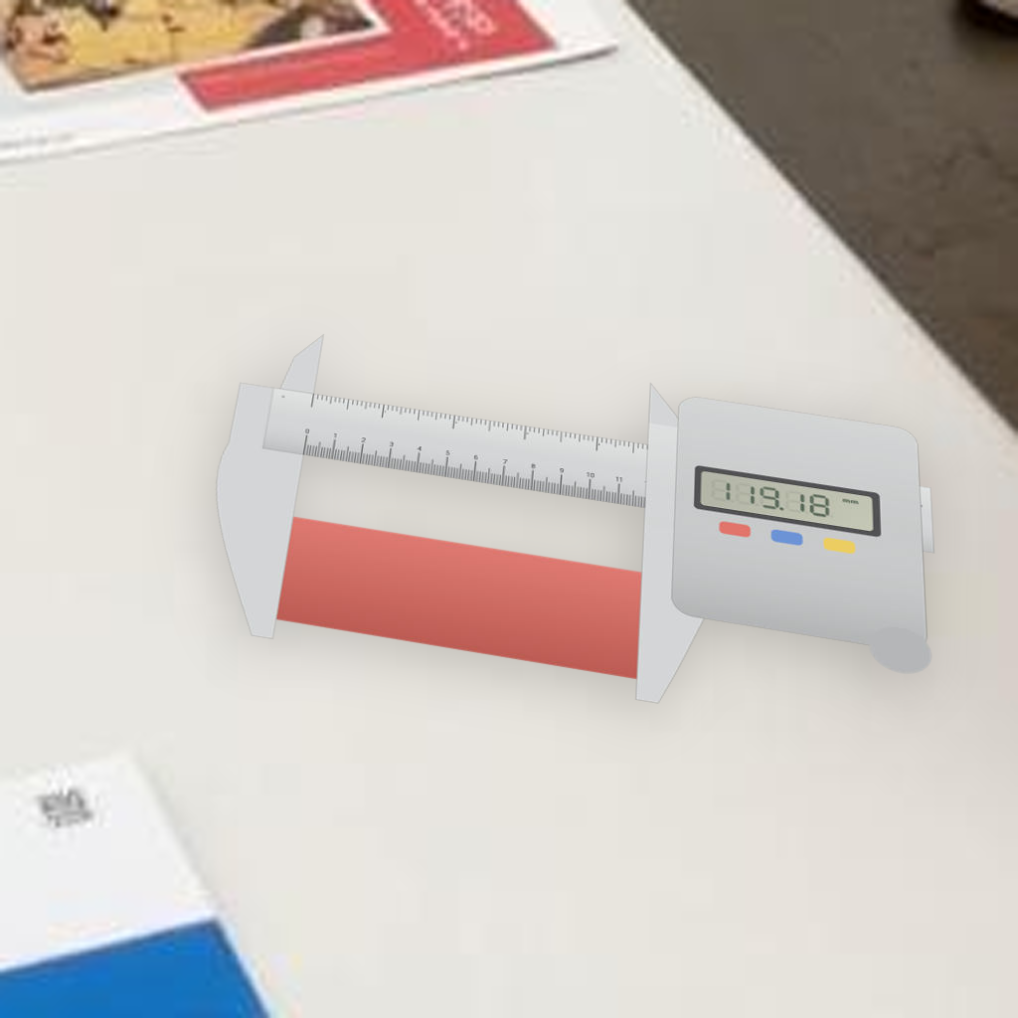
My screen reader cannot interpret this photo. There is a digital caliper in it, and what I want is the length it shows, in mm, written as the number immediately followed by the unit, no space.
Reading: 119.18mm
